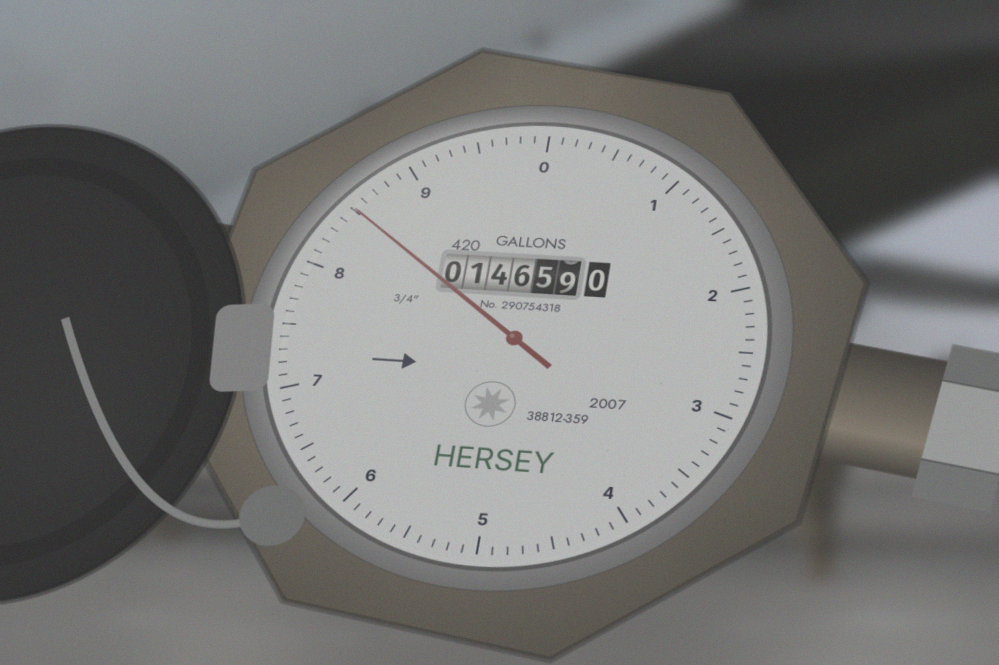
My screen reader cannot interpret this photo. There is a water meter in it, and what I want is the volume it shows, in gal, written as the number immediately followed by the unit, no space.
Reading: 146588.5gal
